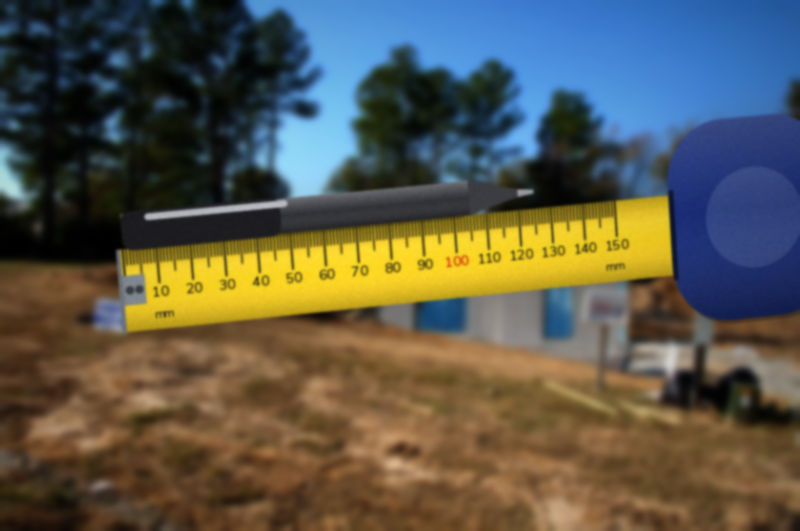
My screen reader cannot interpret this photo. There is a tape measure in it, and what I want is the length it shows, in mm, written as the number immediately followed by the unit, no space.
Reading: 125mm
